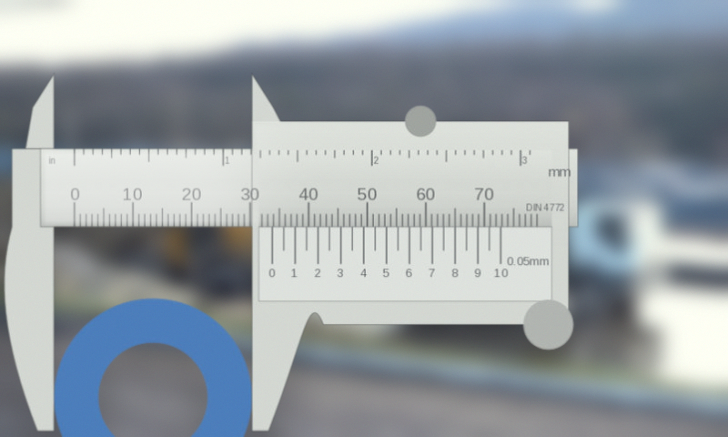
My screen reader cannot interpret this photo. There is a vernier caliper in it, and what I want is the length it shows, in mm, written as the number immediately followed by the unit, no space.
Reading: 33.8mm
